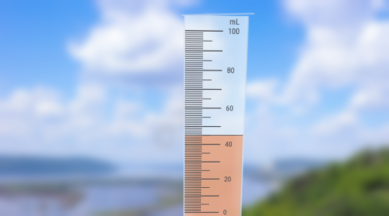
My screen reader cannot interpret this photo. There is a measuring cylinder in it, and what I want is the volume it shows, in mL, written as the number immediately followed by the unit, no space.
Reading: 45mL
